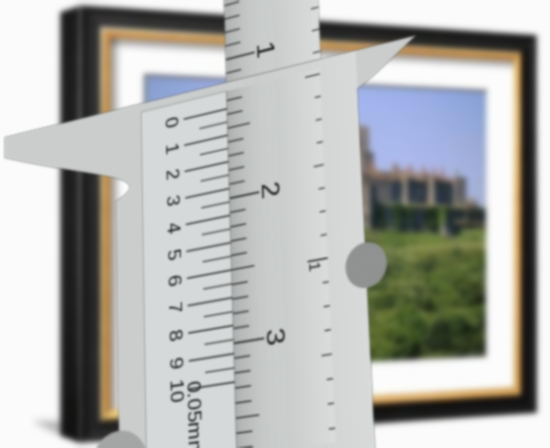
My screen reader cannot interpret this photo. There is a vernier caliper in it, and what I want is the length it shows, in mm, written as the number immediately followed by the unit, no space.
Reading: 13.6mm
